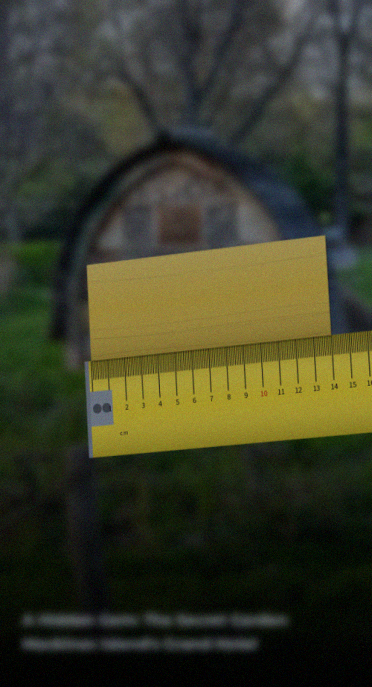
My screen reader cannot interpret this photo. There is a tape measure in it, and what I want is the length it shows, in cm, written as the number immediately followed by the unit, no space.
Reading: 14cm
